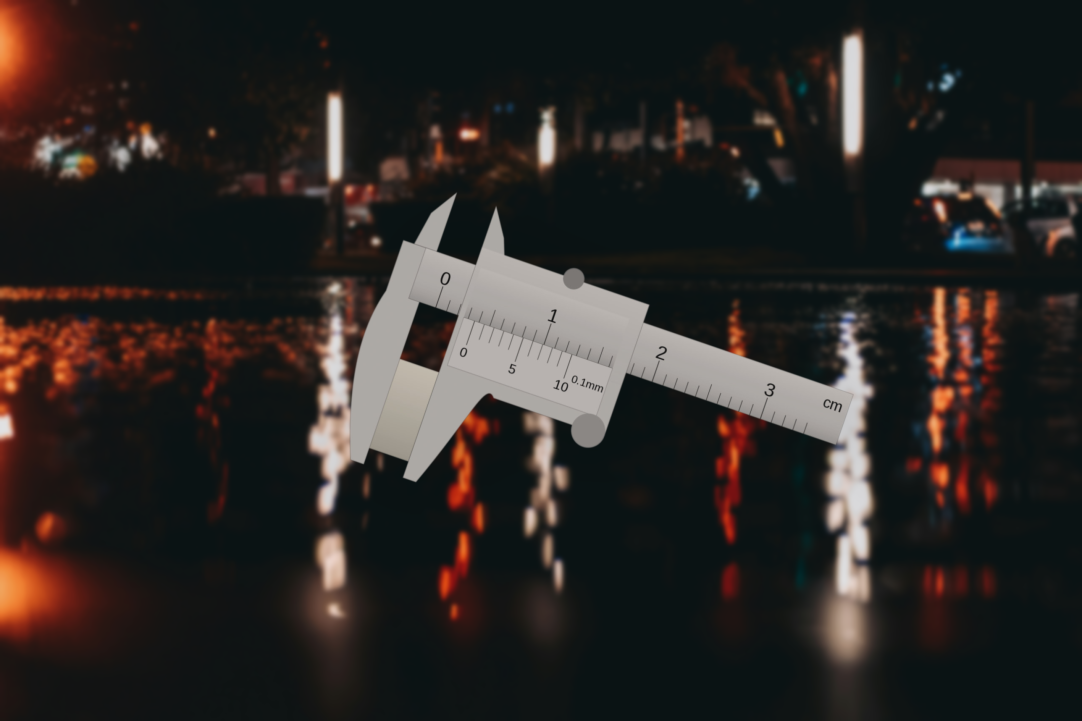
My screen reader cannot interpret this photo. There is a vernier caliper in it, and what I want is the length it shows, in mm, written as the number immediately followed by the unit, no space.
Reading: 3.6mm
